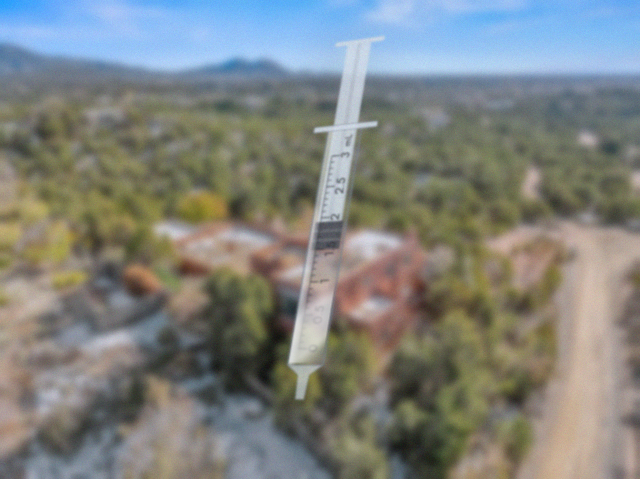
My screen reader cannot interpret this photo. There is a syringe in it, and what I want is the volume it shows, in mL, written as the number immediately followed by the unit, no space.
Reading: 1.5mL
